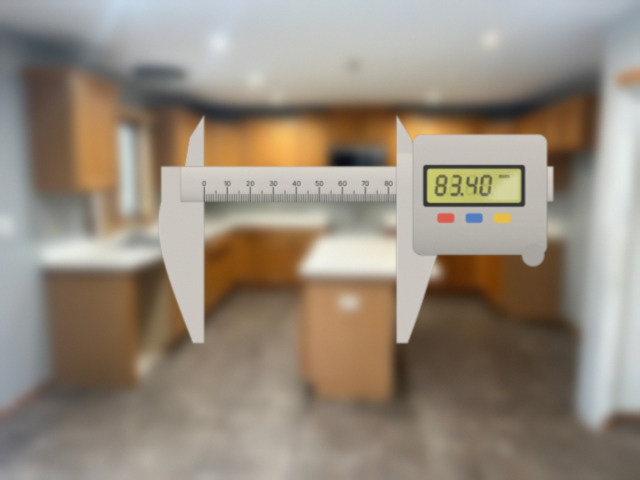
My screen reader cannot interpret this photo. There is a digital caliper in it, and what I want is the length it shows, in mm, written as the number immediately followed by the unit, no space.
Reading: 83.40mm
